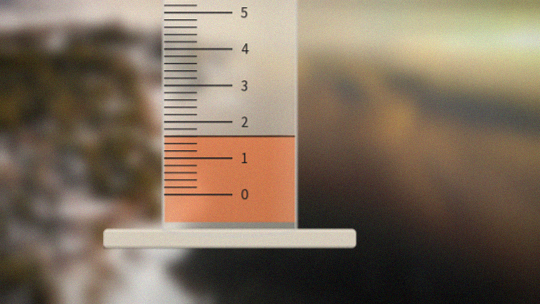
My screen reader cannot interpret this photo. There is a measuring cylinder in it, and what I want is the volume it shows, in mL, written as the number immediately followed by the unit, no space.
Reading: 1.6mL
